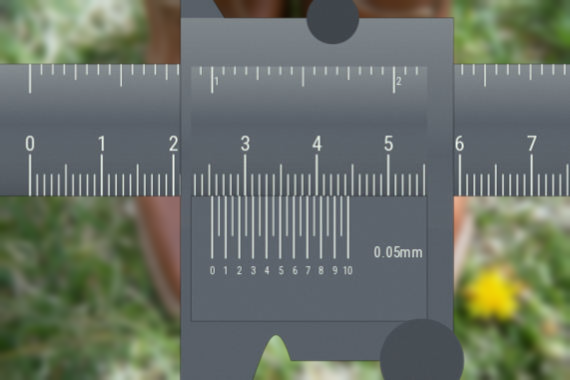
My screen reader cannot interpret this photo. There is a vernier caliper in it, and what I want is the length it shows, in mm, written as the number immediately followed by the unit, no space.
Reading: 25.4mm
